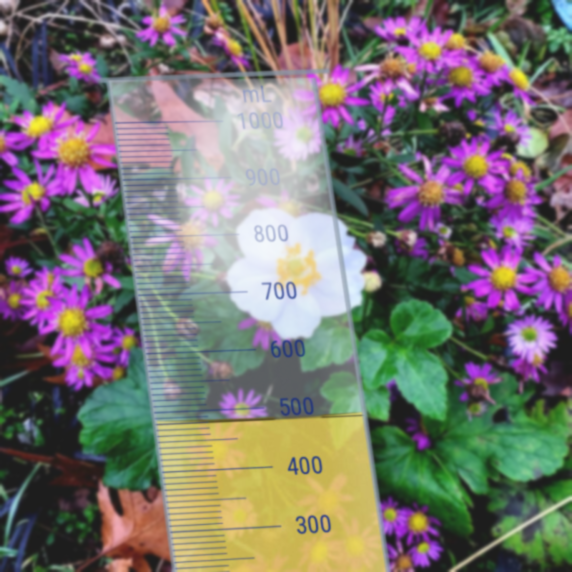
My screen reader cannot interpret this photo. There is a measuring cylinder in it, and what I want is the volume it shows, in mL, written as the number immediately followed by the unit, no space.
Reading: 480mL
